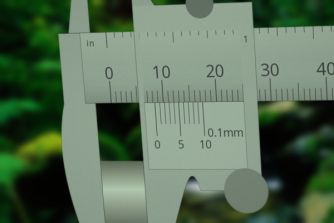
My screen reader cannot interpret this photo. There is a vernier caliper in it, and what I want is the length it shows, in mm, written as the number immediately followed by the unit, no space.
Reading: 8.4mm
